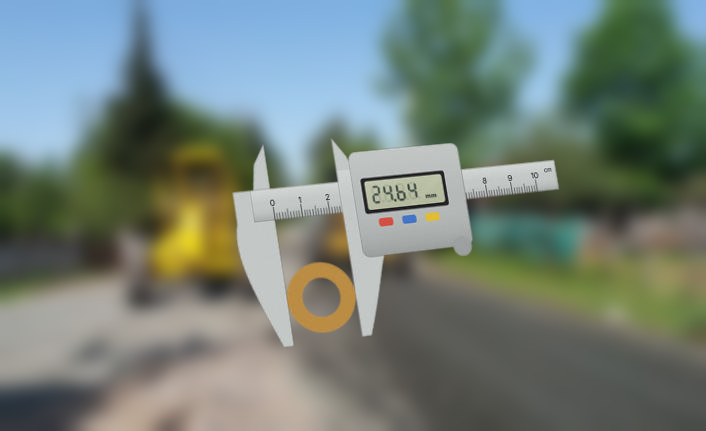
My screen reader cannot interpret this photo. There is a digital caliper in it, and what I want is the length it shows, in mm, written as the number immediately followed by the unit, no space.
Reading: 24.64mm
